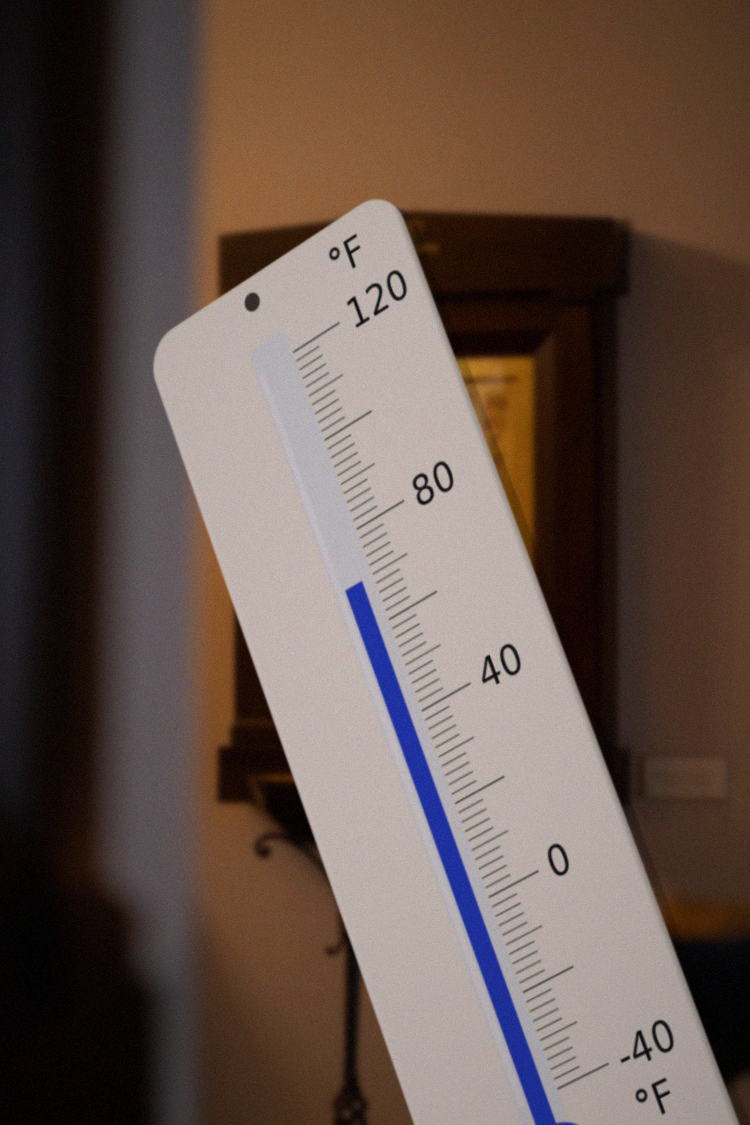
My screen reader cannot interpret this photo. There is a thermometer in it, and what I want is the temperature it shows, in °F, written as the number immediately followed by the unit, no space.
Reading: 70°F
